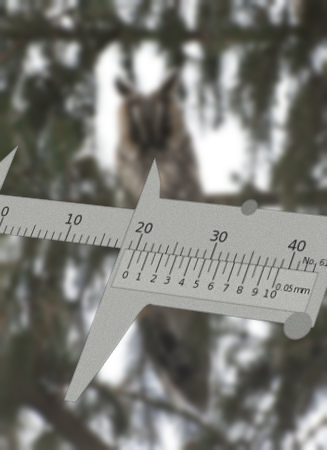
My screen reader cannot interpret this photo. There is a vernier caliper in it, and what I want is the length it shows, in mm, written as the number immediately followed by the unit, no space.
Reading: 19.8mm
